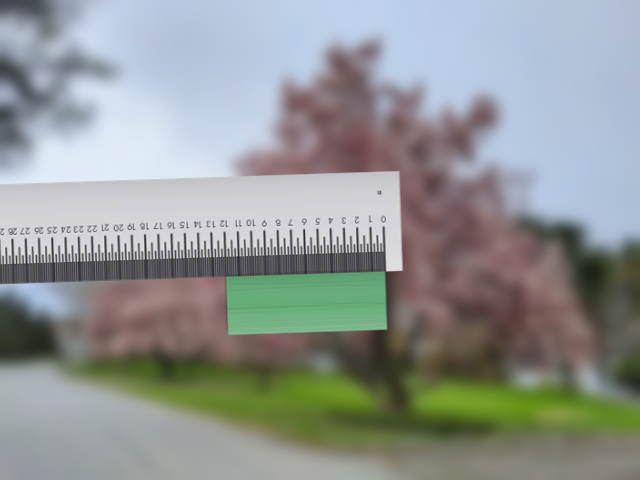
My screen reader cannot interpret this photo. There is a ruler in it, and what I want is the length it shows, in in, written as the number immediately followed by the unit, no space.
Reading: 12in
